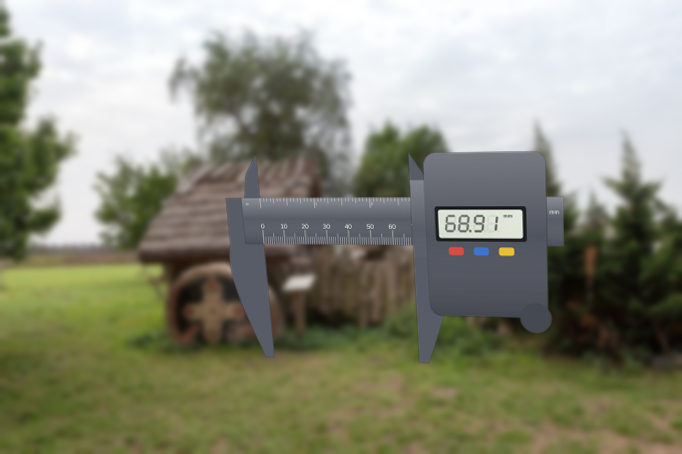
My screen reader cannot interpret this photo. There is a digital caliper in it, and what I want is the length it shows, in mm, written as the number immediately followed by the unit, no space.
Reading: 68.91mm
